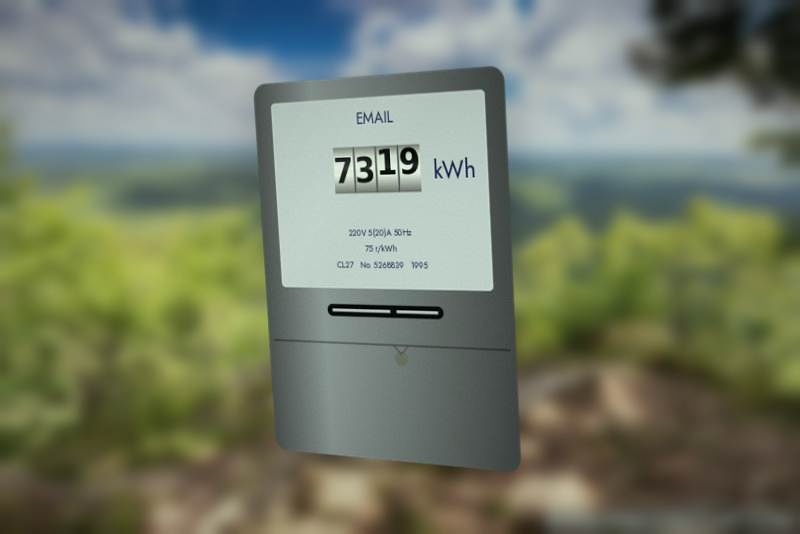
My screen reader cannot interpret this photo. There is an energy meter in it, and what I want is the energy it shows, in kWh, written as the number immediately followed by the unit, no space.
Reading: 7319kWh
